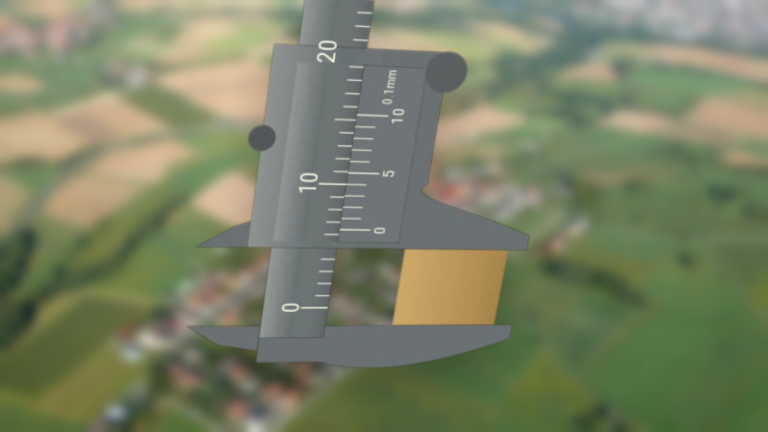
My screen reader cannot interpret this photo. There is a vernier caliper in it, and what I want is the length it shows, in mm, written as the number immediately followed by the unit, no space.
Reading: 6.4mm
